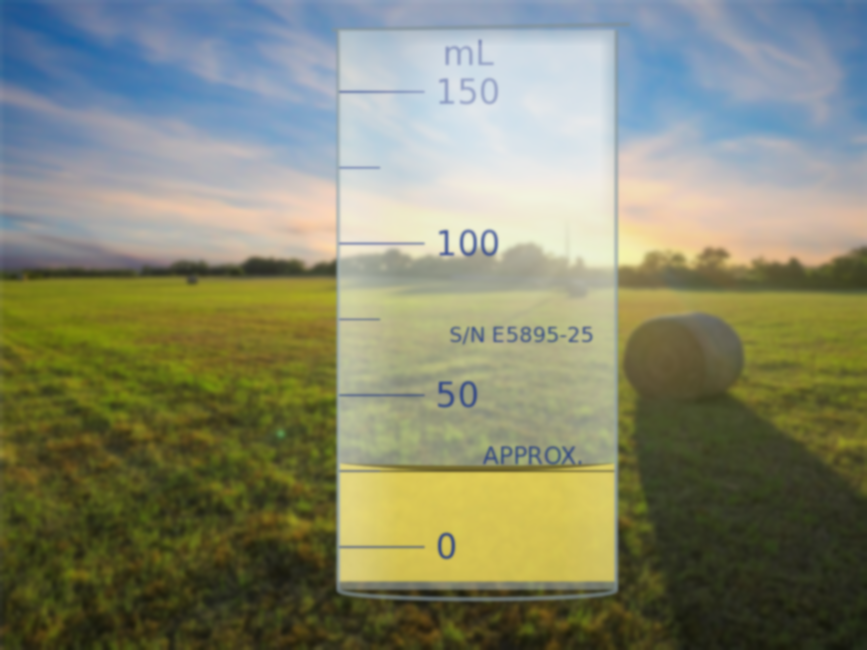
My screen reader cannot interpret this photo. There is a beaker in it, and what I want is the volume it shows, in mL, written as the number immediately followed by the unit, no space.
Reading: 25mL
